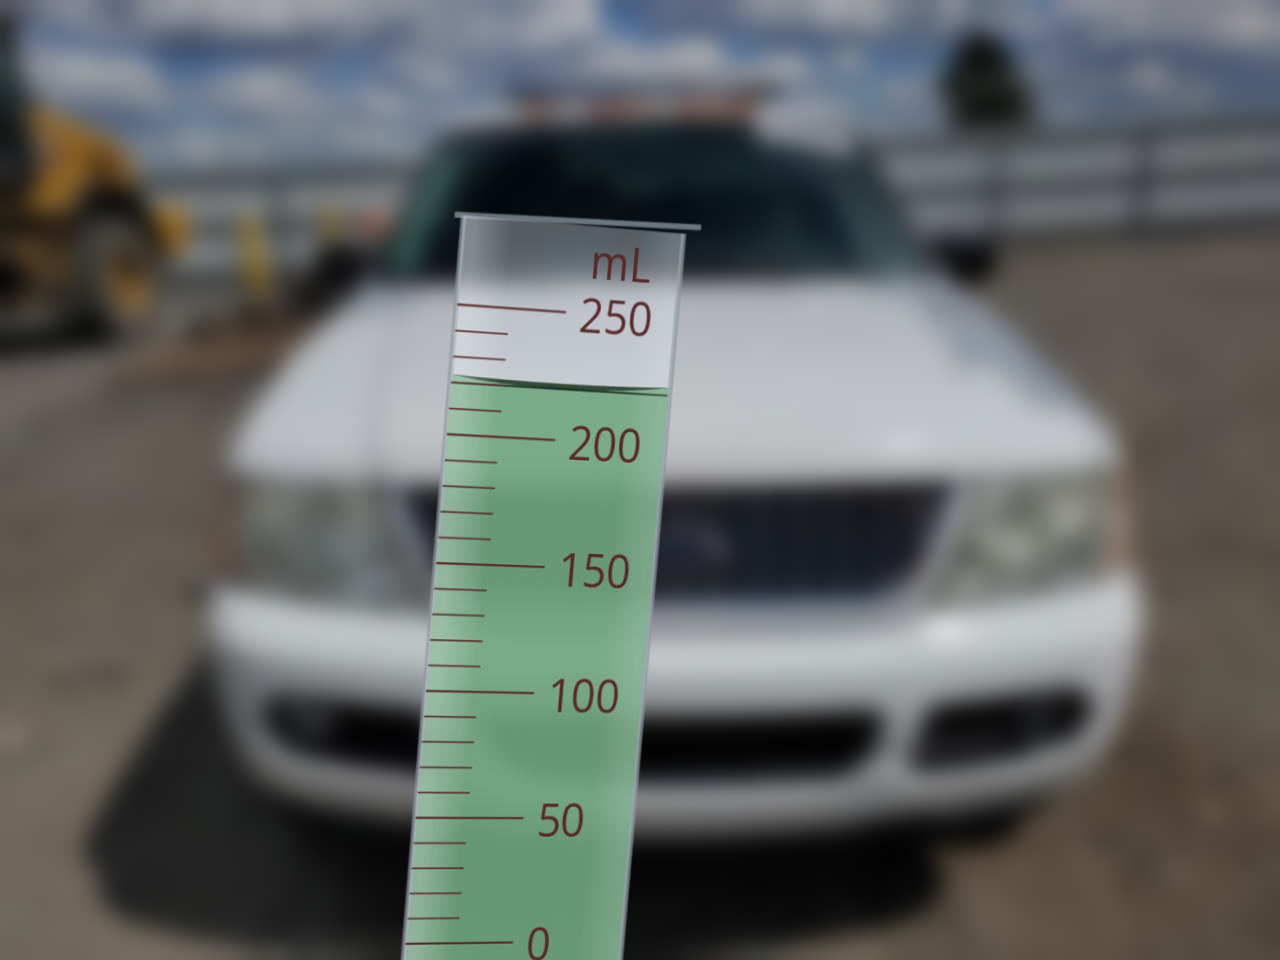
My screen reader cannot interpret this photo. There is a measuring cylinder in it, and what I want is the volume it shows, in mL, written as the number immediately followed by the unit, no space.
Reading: 220mL
